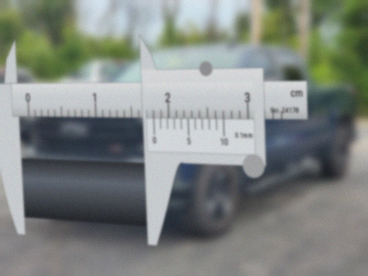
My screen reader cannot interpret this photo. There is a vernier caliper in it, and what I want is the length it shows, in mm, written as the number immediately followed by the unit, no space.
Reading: 18.0mm
